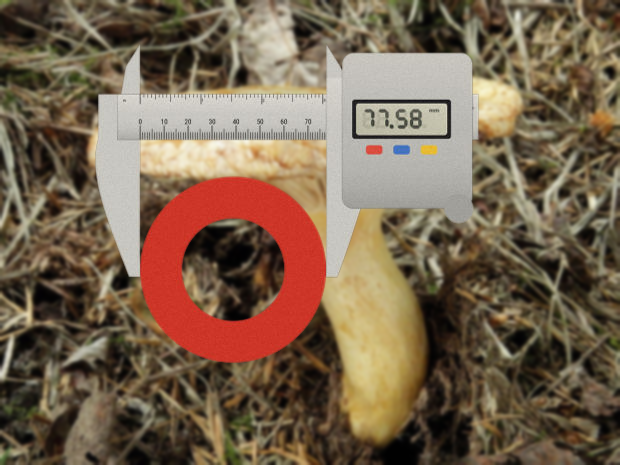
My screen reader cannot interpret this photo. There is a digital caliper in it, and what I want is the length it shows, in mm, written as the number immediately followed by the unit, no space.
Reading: 77.58mm
